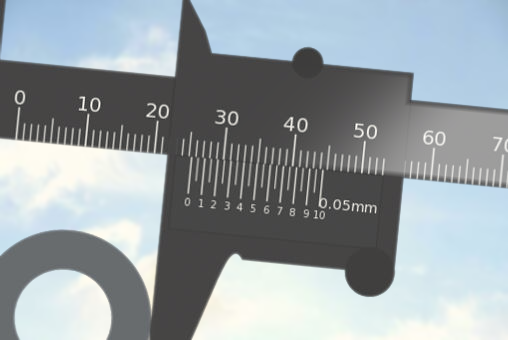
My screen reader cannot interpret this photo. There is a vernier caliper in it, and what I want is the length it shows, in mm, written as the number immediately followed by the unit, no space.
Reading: 25.4mm
